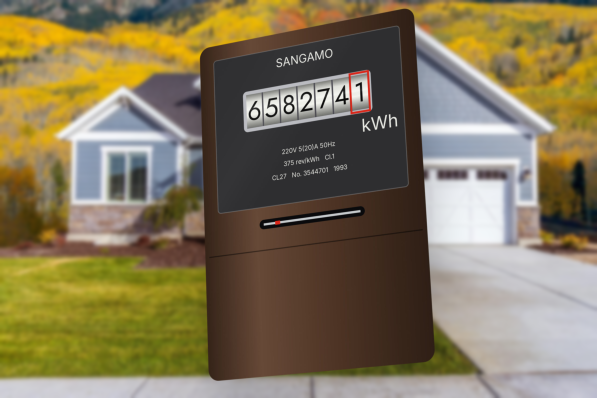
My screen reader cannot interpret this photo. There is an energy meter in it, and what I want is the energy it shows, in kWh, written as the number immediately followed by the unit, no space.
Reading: 658274.1kWh
